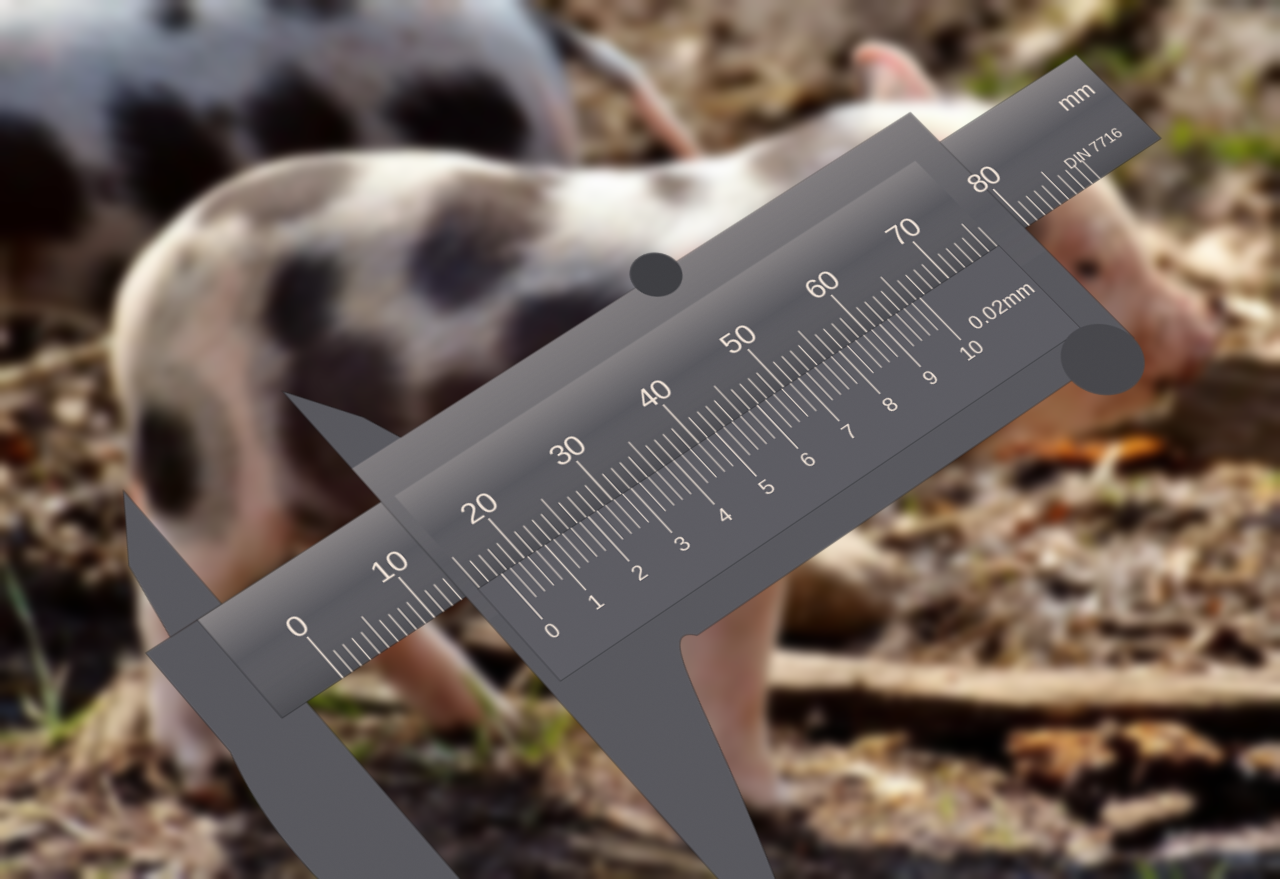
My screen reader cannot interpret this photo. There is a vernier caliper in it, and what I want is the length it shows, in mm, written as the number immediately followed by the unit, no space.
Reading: 17.4mm
